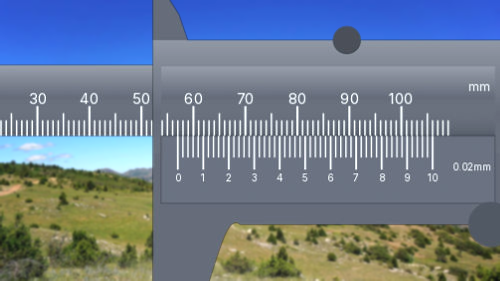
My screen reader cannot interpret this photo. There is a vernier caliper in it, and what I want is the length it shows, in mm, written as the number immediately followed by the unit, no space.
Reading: 57.0mm
